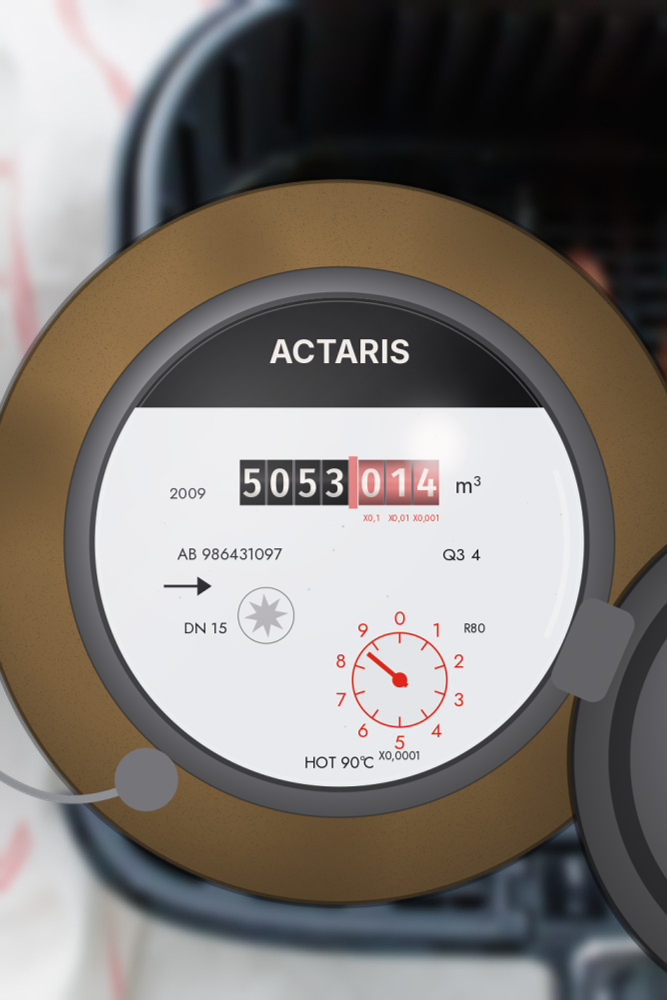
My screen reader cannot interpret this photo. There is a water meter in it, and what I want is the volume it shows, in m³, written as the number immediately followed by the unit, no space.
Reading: 5053.0148m³
